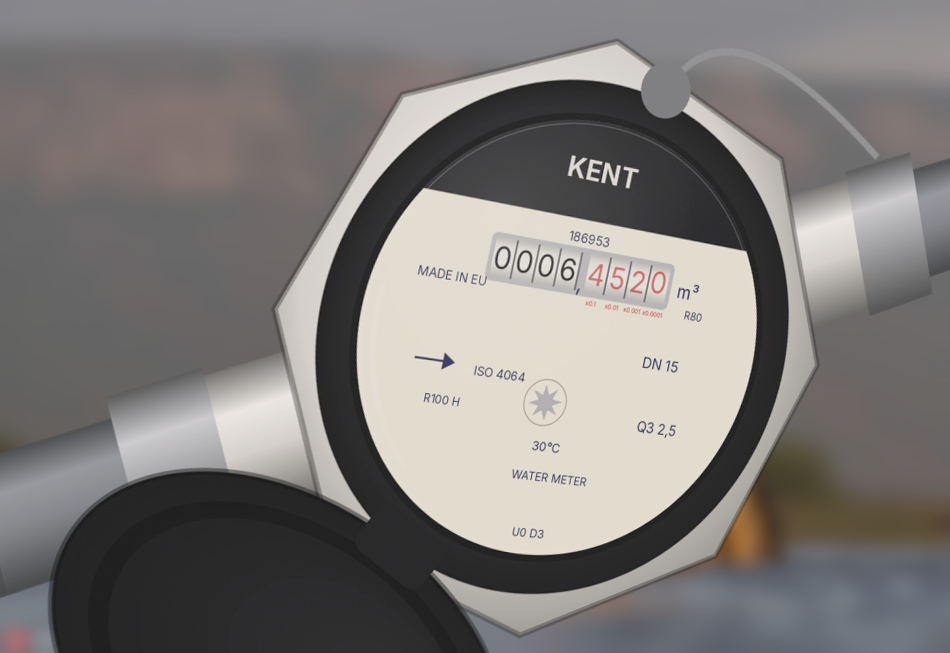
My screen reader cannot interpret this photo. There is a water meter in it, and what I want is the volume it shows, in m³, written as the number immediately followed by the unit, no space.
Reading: 6.4520m³
